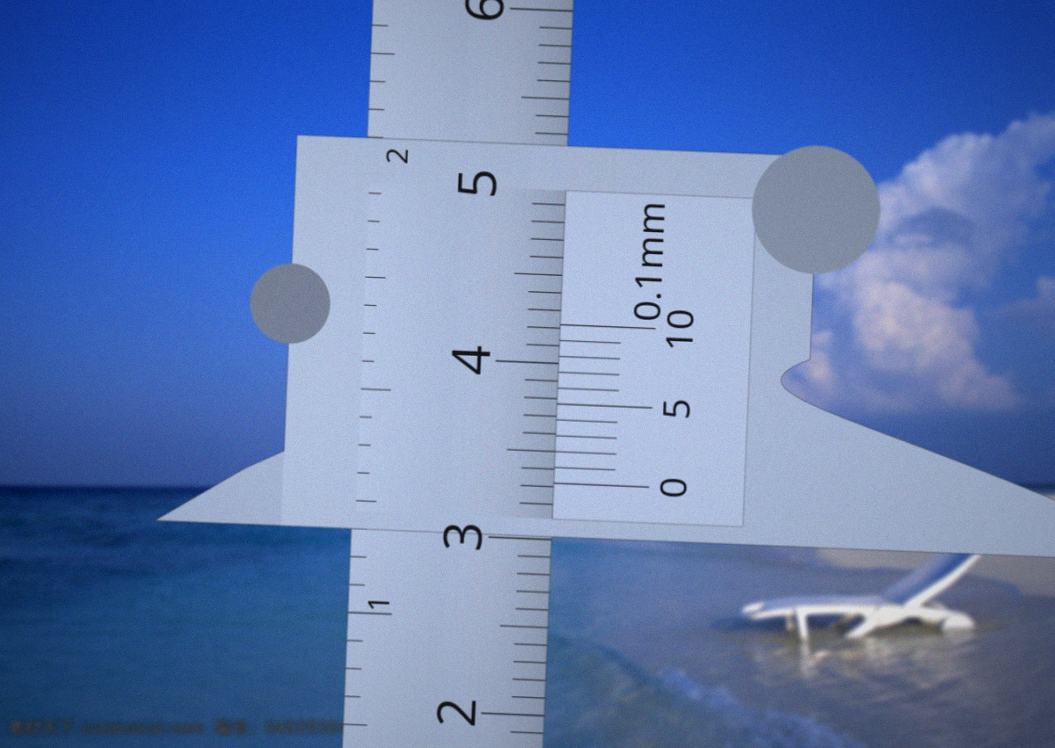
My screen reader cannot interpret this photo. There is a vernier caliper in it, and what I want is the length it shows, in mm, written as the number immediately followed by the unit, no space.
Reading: 33.2mm
